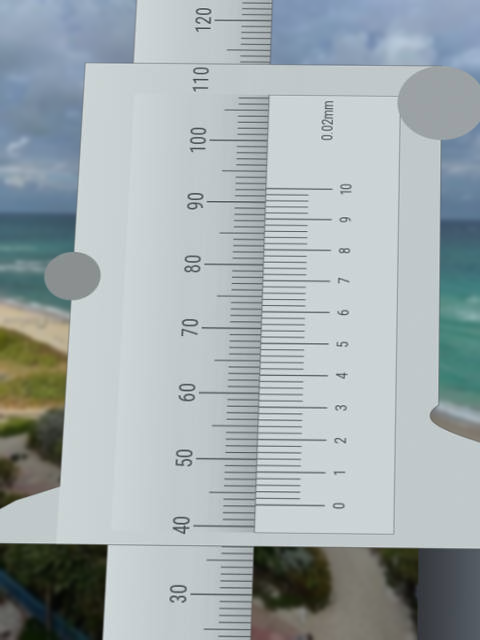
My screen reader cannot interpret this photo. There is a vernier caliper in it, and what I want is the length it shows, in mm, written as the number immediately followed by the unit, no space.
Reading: 43.2mm
